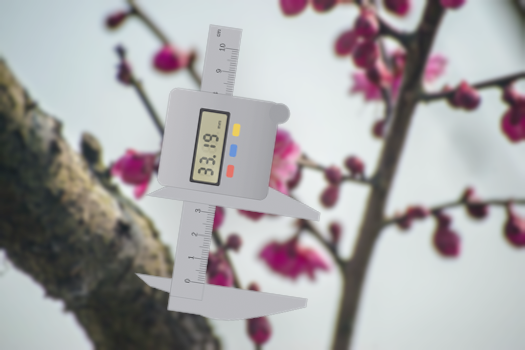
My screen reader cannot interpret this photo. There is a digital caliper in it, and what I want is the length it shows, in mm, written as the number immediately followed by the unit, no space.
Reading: 33.19mm
